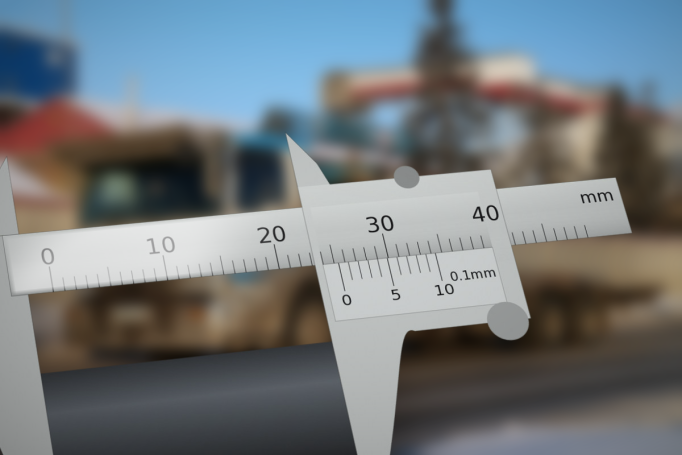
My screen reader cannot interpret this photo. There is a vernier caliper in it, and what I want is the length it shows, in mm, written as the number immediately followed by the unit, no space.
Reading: 25.4mm
